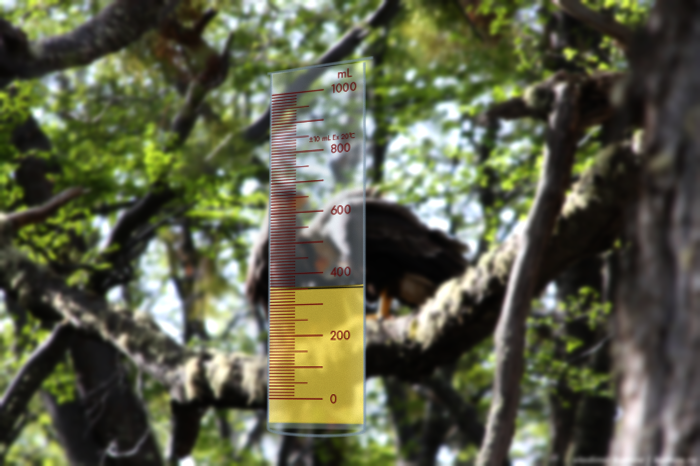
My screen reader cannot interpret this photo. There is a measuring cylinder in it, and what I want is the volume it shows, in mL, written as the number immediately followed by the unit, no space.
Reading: 350mL
